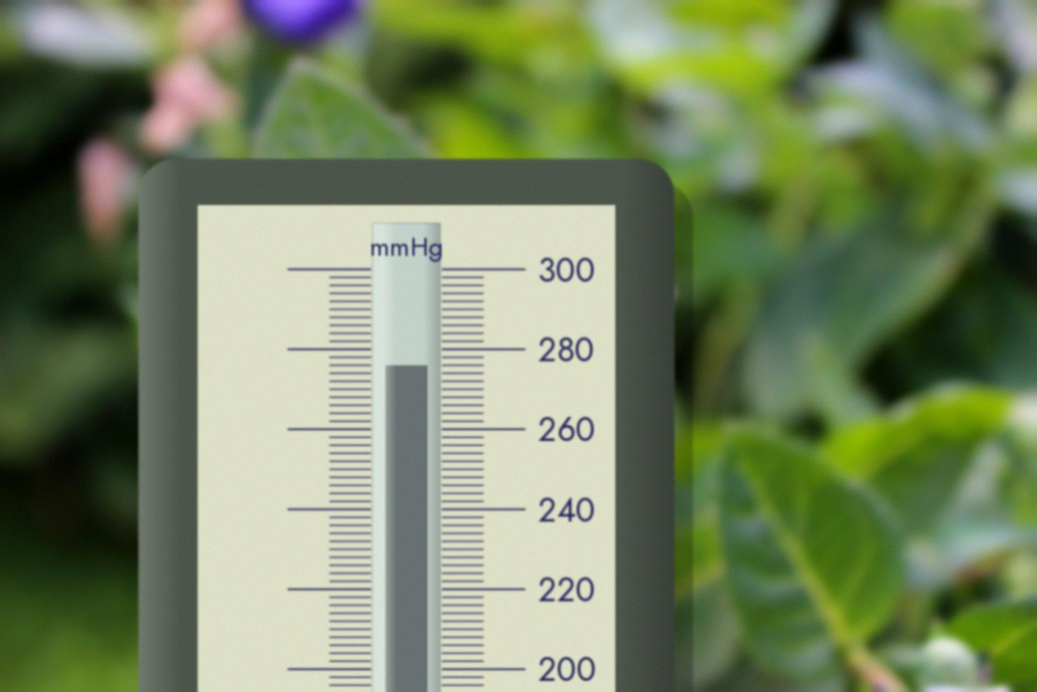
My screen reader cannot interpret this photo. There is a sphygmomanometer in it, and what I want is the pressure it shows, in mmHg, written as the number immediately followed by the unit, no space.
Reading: 276mmHg
